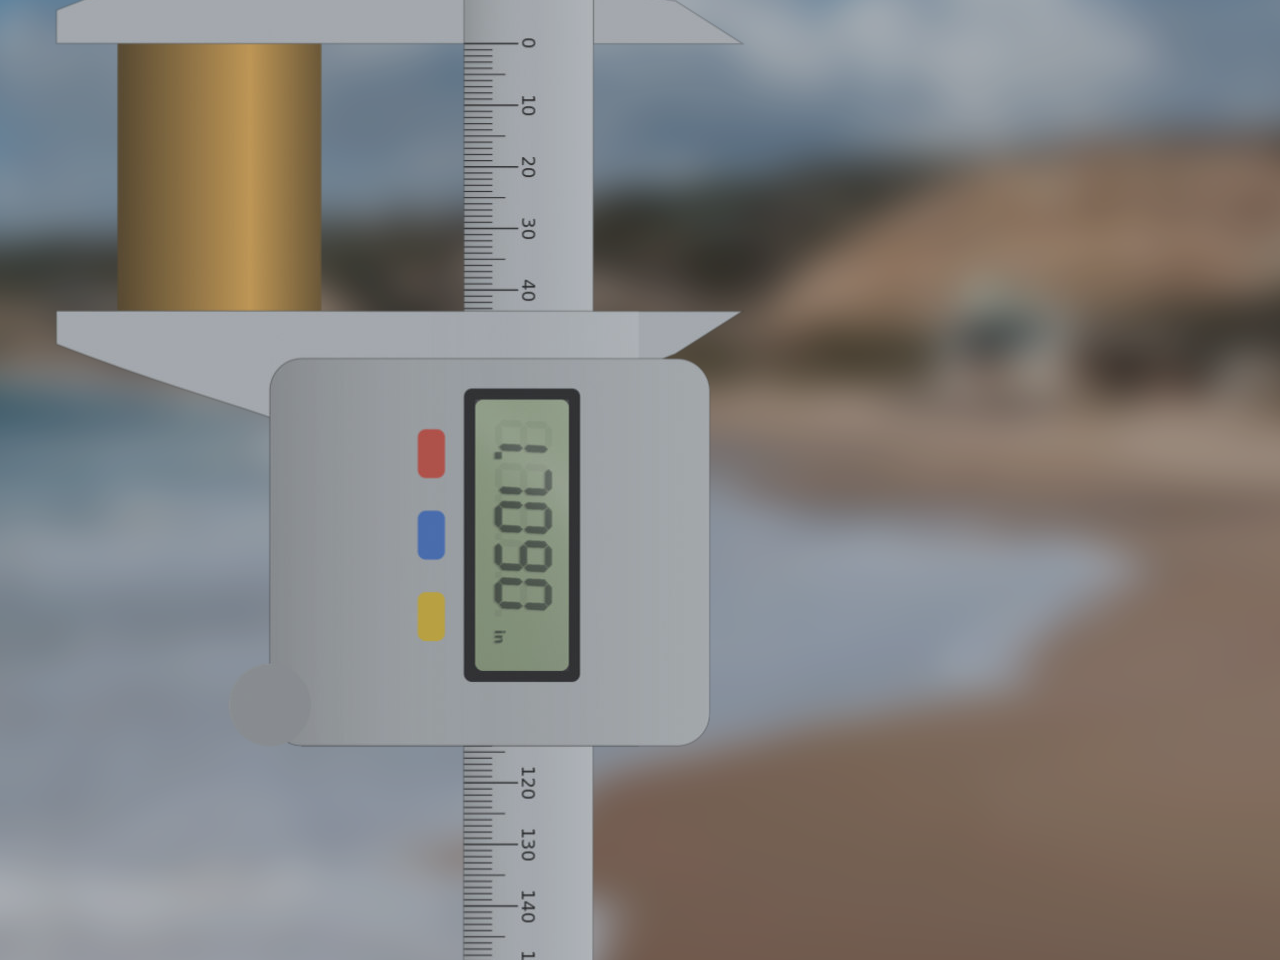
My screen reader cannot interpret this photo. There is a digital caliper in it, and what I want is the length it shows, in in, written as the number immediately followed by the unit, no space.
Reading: 1.7090in
